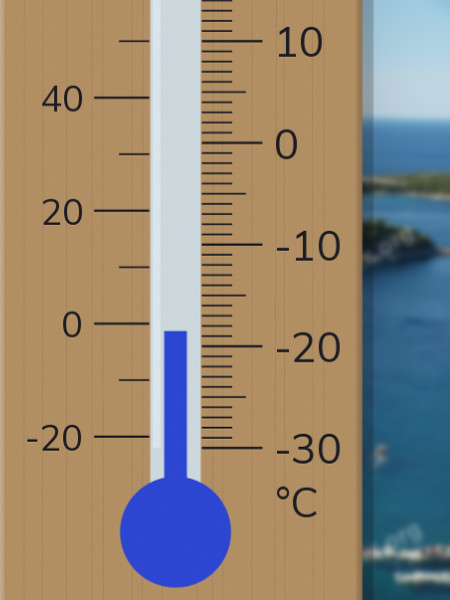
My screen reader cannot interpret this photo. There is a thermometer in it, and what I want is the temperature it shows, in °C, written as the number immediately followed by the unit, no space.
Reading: -18.5°C
